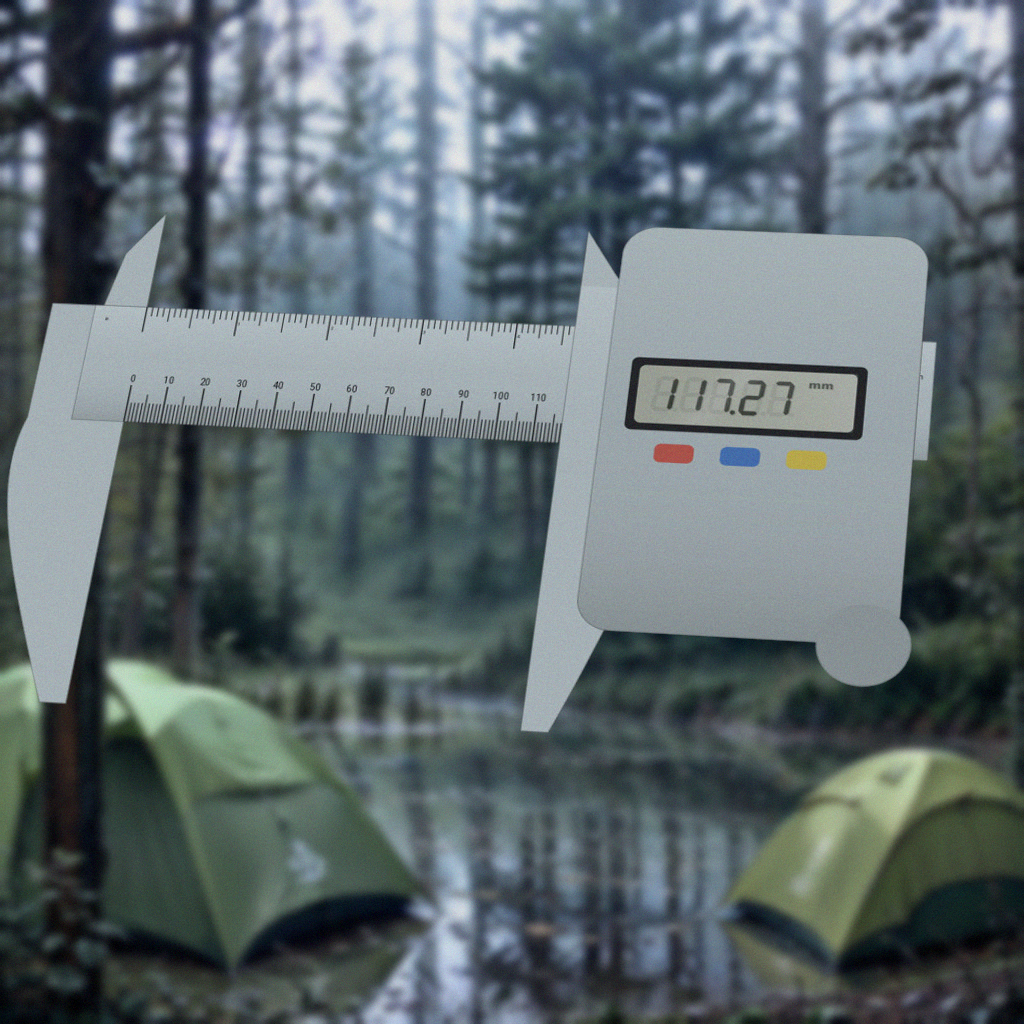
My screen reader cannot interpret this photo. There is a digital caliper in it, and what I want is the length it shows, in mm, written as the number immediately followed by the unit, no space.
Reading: 117.27mm
